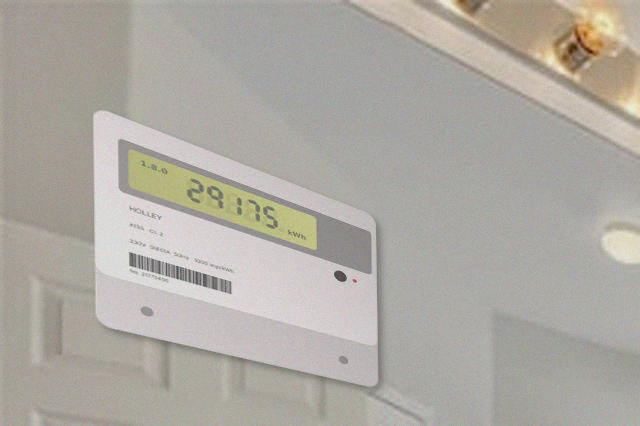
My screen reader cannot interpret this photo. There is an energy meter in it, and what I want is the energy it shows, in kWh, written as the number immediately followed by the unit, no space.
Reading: 29175kWh
